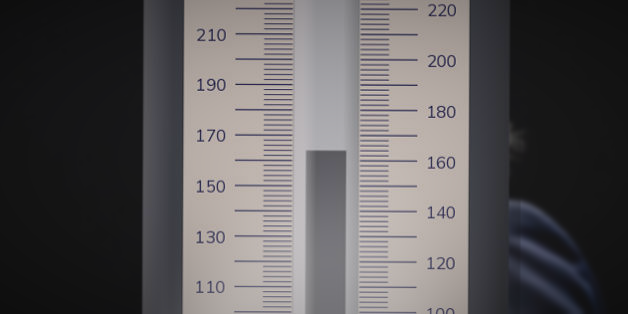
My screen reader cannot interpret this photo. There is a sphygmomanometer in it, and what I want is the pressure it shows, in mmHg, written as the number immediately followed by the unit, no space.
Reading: 164mmHg
